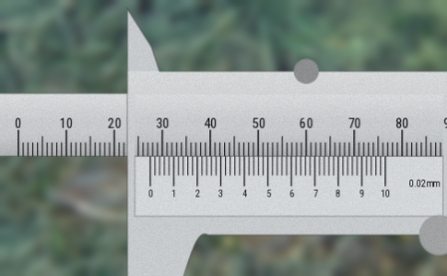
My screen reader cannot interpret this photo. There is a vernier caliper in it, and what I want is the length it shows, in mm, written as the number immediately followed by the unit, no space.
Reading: 27.5mm
